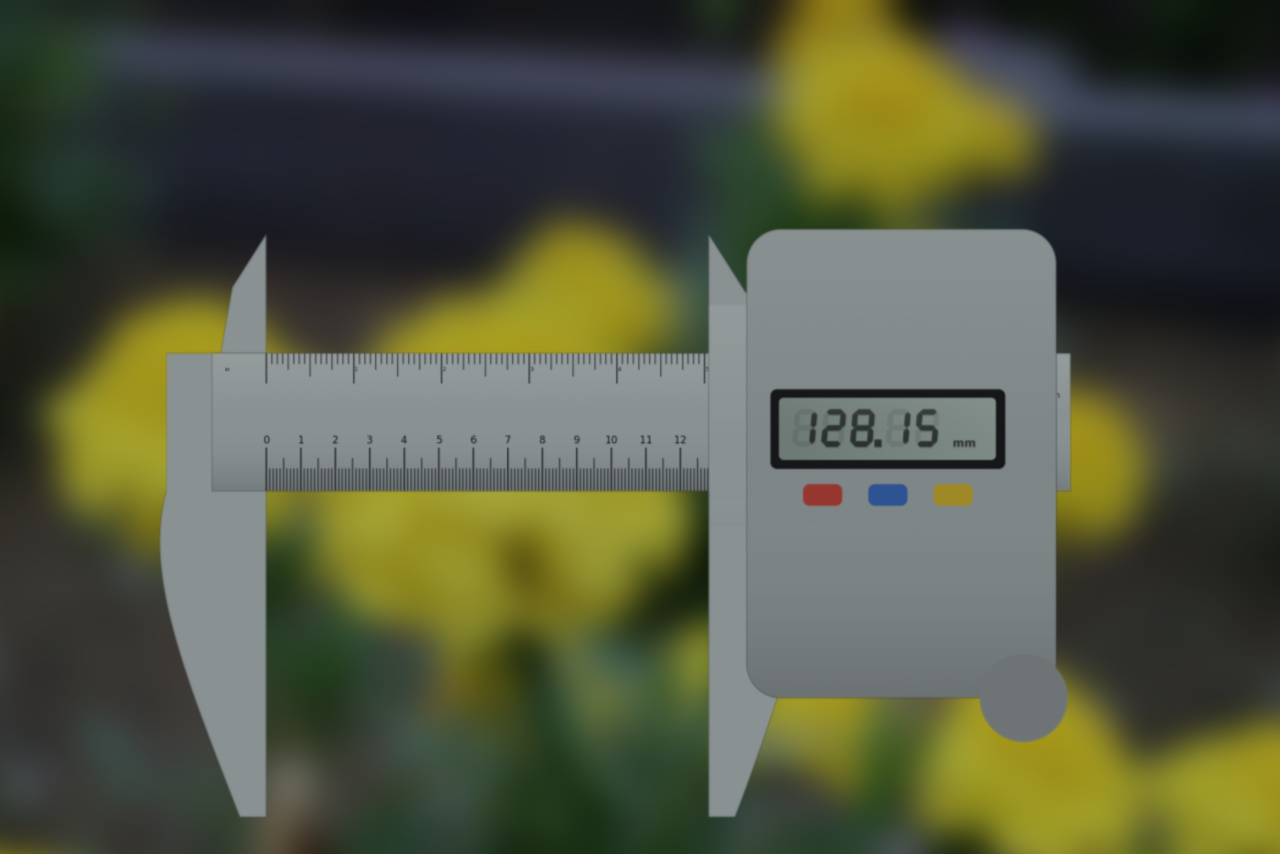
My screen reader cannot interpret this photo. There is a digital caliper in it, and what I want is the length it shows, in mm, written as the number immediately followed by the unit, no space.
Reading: 128.15mm
